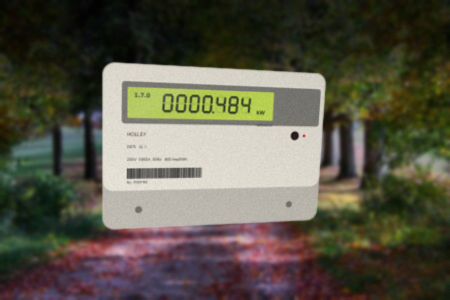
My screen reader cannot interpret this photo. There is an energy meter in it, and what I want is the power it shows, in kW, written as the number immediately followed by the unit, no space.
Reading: 0.484kW
